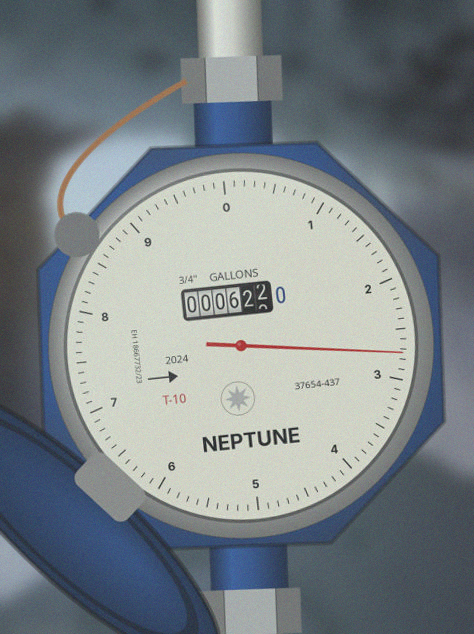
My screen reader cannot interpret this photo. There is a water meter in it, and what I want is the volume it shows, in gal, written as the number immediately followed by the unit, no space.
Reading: 6222.7gal
